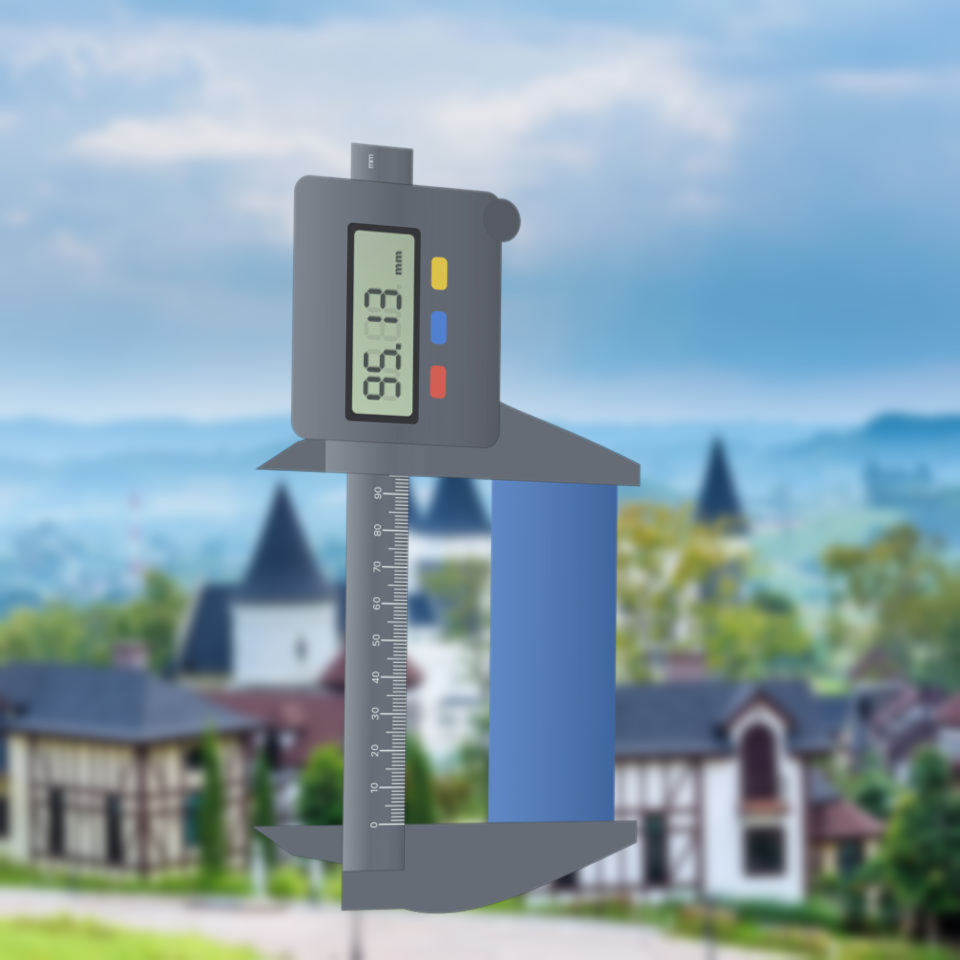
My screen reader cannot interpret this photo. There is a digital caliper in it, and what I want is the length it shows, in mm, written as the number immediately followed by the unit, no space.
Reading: 95.13mm
